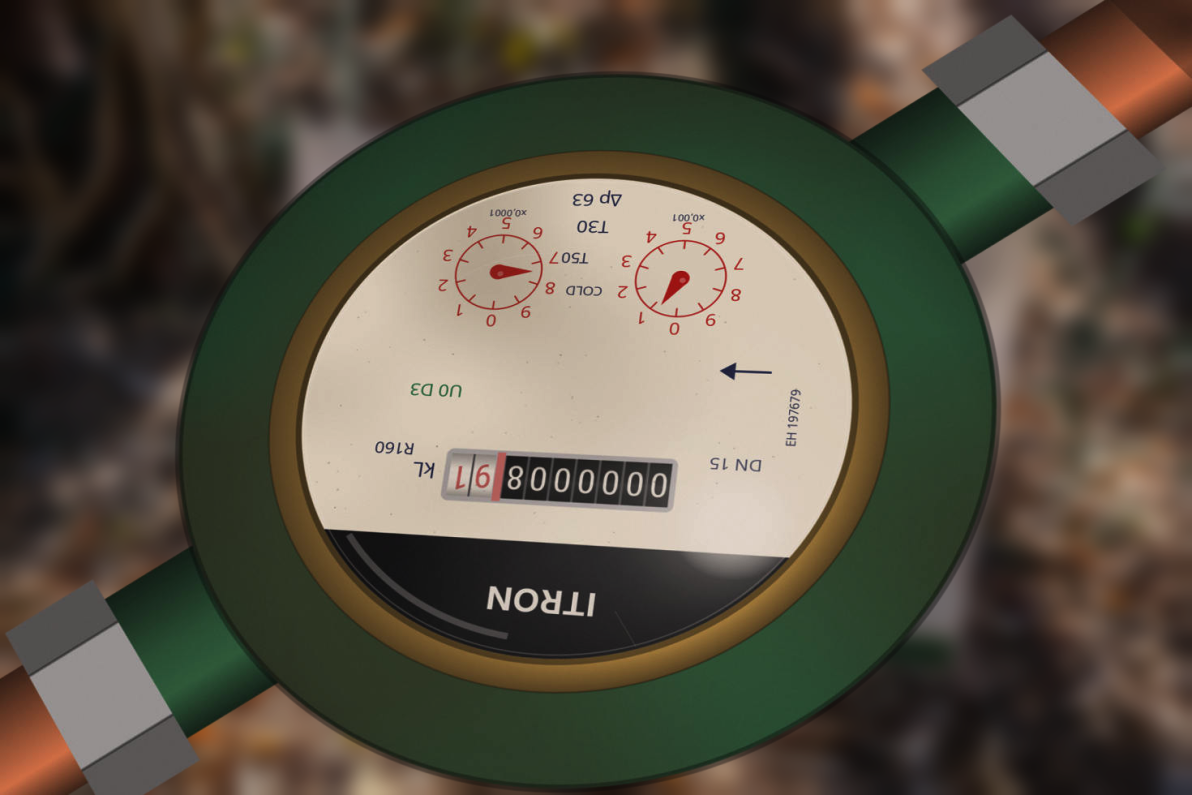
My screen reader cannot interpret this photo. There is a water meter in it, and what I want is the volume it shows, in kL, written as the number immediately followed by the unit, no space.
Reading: 8.9107kL
